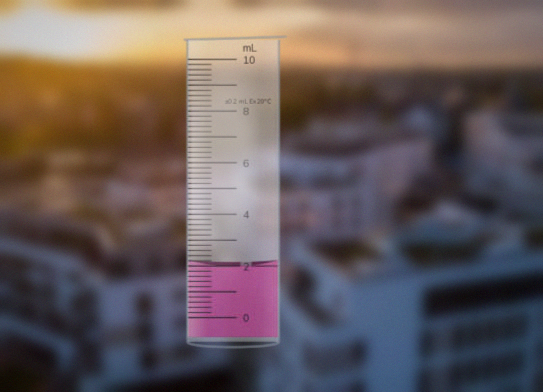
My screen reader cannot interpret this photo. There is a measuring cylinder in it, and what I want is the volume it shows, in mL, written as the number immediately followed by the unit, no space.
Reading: 2mL
